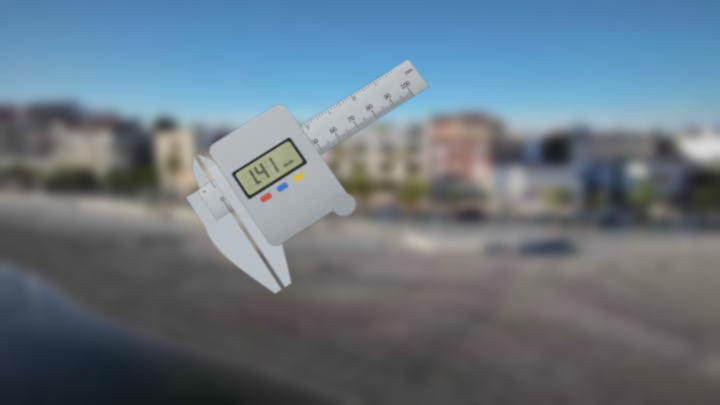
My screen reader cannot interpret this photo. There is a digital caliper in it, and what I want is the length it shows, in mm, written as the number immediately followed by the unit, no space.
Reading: 1.41mm
